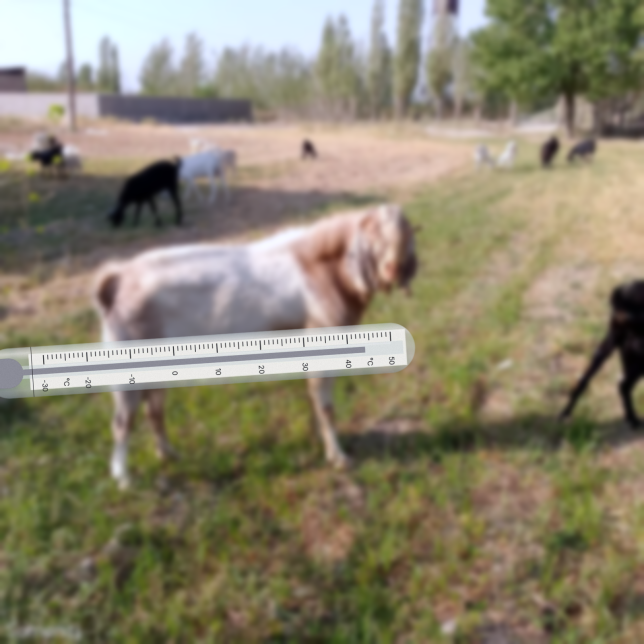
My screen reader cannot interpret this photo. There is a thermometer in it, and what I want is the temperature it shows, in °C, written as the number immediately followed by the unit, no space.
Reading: 44°C
